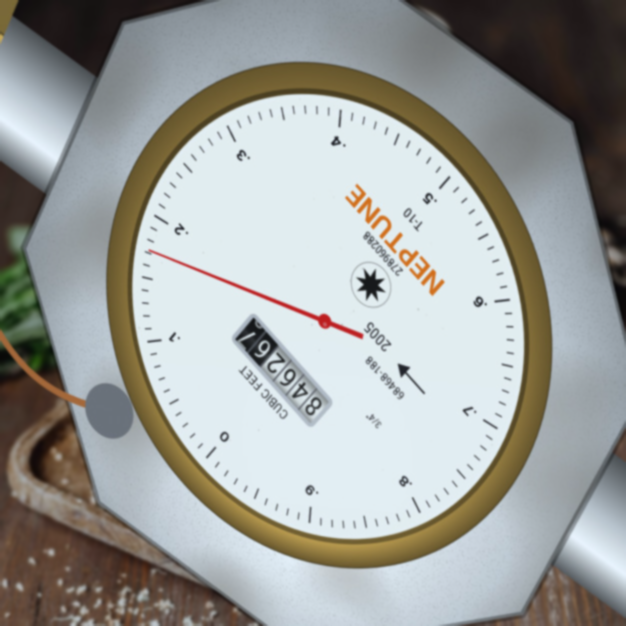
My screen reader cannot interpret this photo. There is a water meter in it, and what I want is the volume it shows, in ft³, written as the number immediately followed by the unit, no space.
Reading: 846267.17ft³
